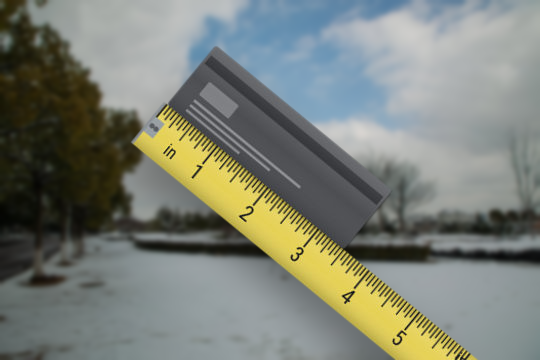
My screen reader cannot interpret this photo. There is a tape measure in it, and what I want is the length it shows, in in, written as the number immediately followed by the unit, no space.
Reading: 3.5in
